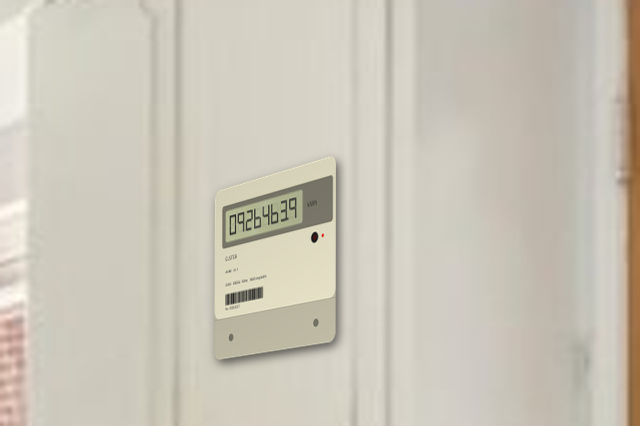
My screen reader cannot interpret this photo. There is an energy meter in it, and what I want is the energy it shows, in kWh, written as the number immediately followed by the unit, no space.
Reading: 926463.9kWh
